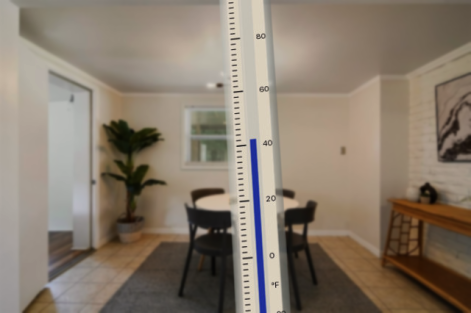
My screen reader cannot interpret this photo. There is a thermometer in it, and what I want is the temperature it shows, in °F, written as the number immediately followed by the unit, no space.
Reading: 42°F
